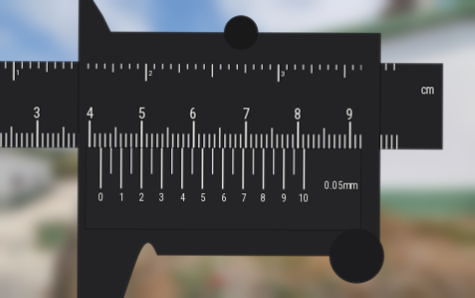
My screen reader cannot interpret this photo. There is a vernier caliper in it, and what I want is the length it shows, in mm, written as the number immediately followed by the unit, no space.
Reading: 42.2mm
